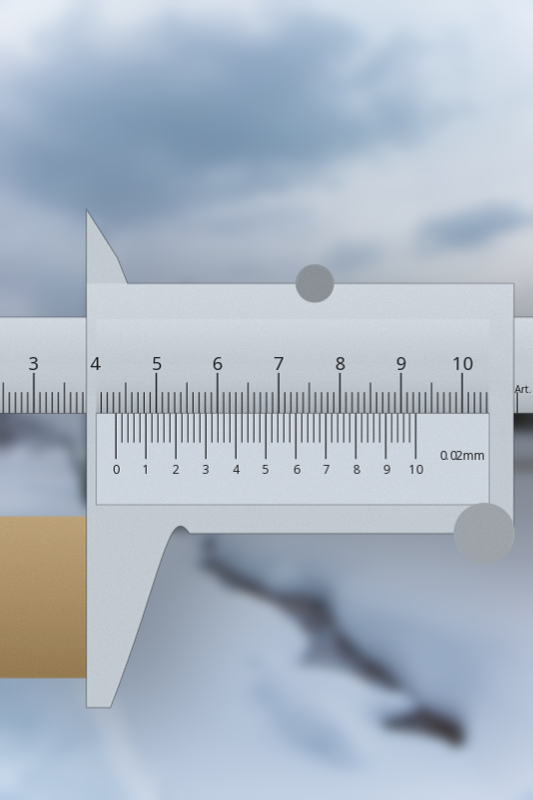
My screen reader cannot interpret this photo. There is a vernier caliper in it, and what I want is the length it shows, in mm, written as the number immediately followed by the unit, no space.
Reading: 43.4mm
